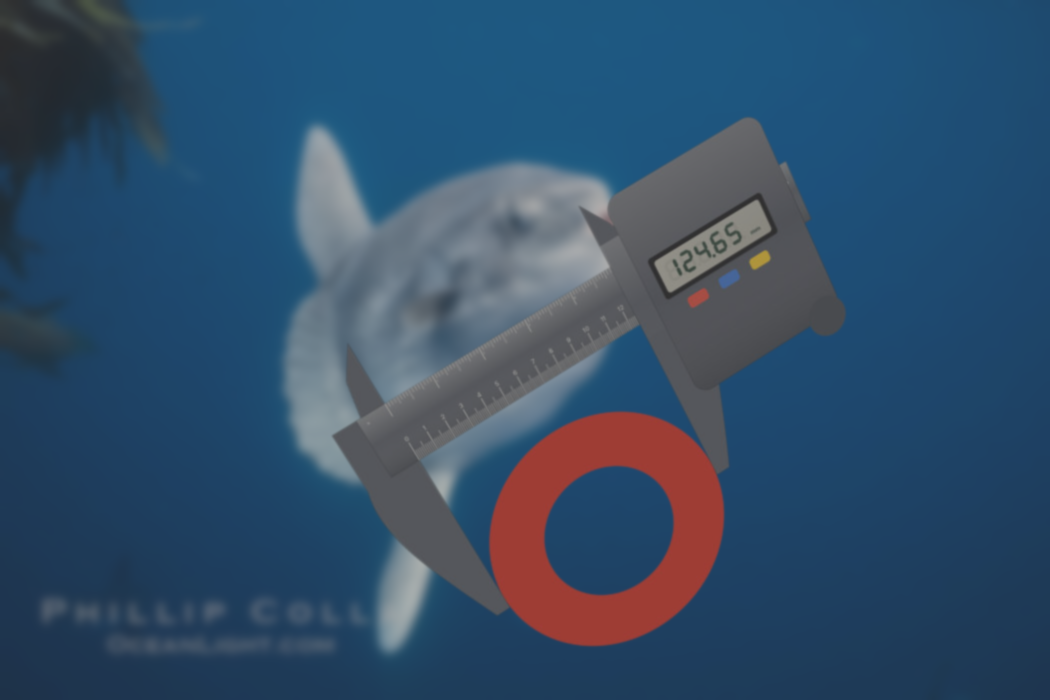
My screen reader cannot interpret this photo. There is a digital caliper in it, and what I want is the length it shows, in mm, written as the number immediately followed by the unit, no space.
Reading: 124.65mm
